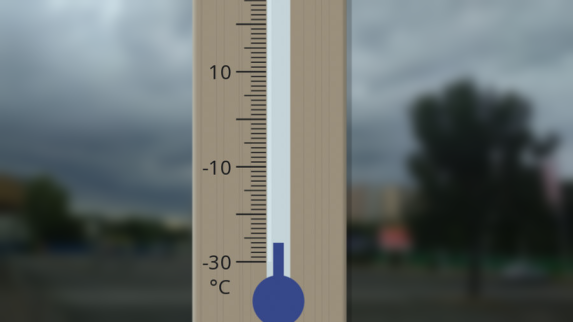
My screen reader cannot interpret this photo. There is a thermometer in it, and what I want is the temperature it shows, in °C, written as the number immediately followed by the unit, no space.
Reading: -26°C
